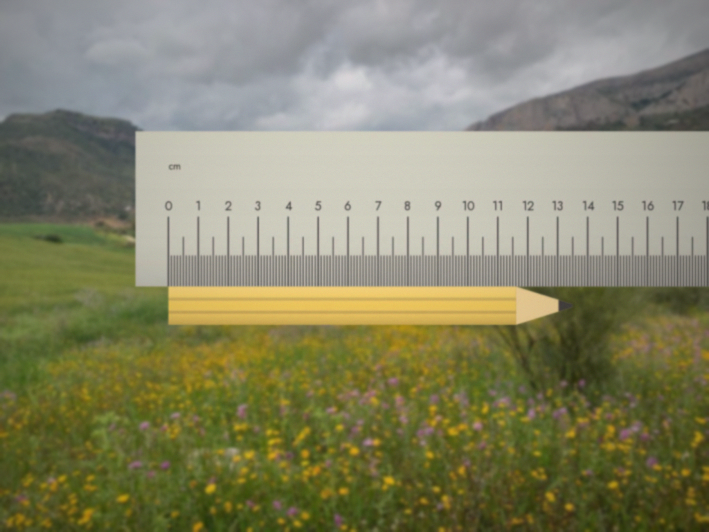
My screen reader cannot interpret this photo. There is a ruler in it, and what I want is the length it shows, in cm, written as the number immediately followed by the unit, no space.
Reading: 13.5cm
